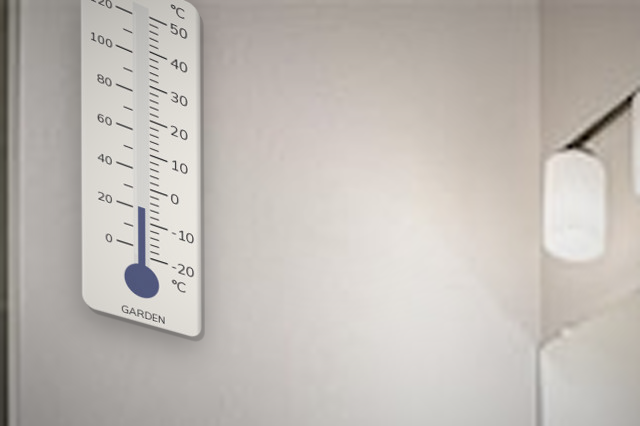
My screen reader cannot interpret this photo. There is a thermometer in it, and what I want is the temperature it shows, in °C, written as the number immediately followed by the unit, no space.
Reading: -6°C
